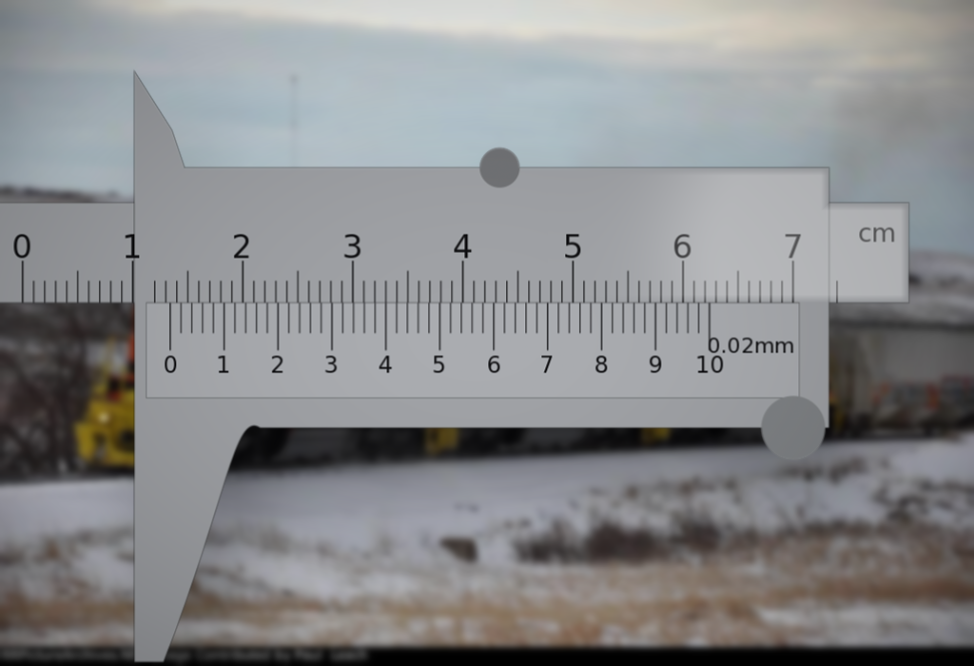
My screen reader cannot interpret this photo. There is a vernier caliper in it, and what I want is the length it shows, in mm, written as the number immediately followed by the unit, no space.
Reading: 13.4mm
